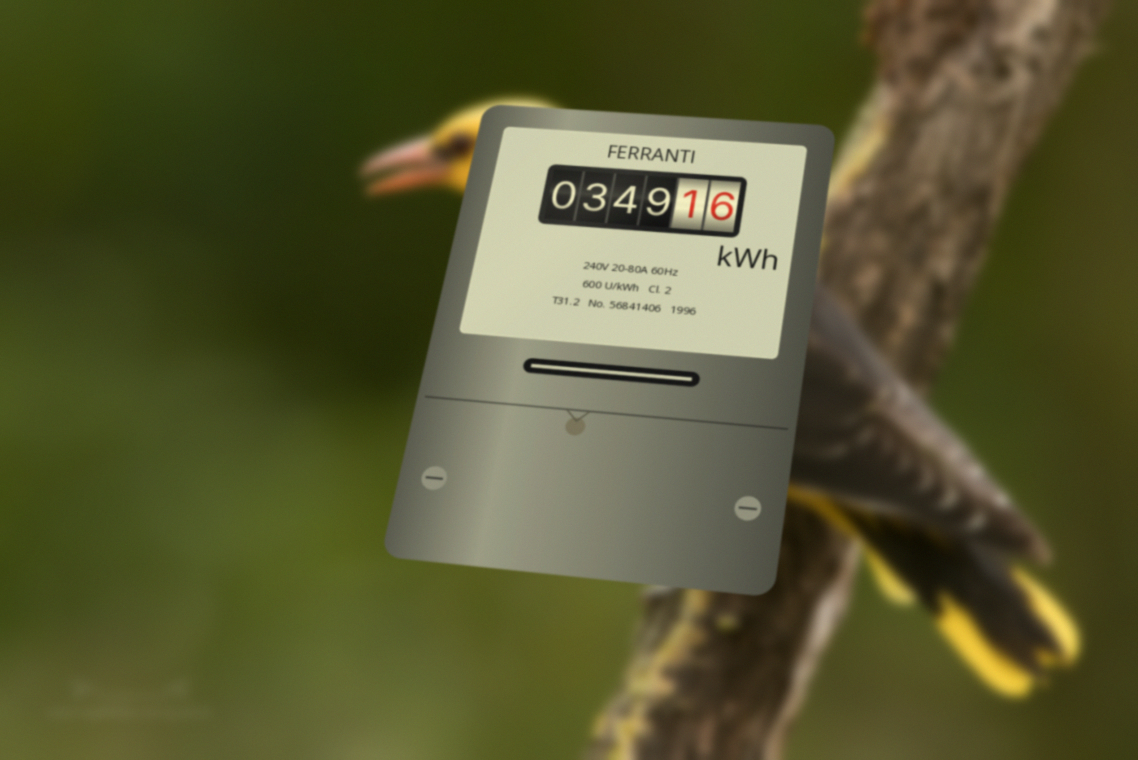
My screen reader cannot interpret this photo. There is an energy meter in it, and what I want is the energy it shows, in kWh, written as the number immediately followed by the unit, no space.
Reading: 349.16kWh
